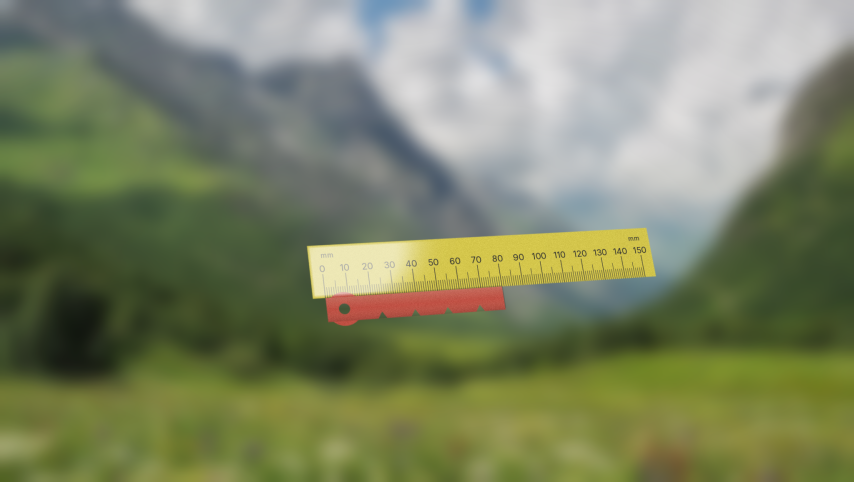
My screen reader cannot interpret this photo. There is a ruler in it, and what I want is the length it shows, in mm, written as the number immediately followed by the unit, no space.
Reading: 80mm
